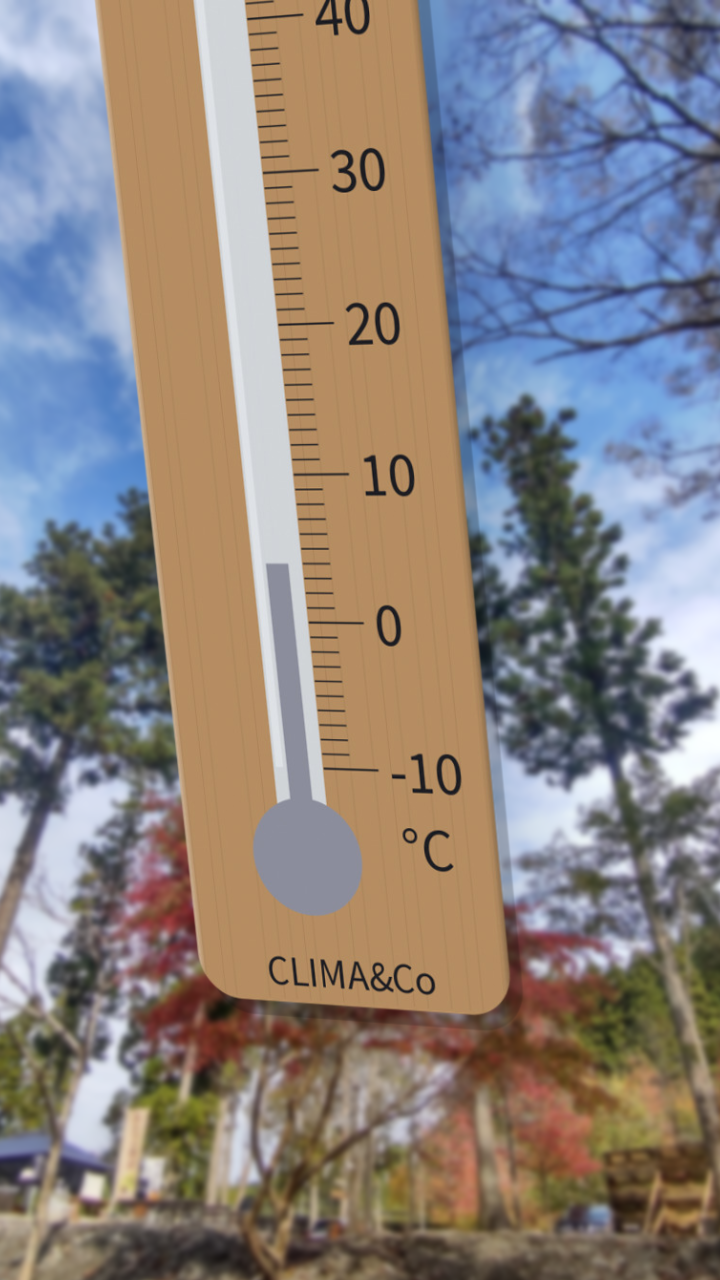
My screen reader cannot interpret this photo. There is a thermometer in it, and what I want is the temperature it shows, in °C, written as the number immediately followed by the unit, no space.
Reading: 4°C
